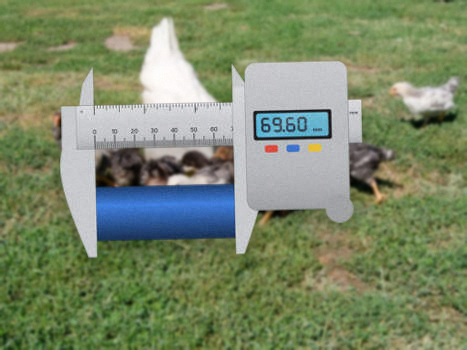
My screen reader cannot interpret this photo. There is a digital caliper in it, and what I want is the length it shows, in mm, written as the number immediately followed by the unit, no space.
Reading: 69.60mm
